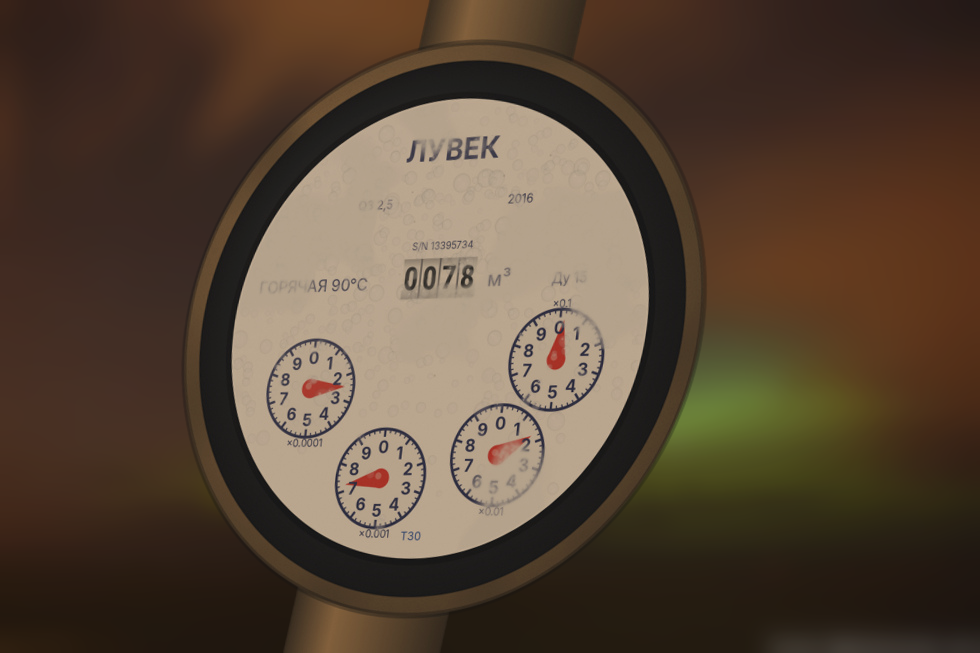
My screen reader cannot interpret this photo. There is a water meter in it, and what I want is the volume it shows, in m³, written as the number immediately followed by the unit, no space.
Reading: 78.0172m³
